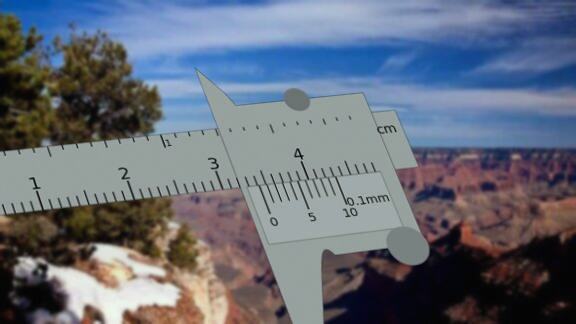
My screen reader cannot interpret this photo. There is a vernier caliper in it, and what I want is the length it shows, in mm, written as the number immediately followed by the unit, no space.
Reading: 34.2mm
